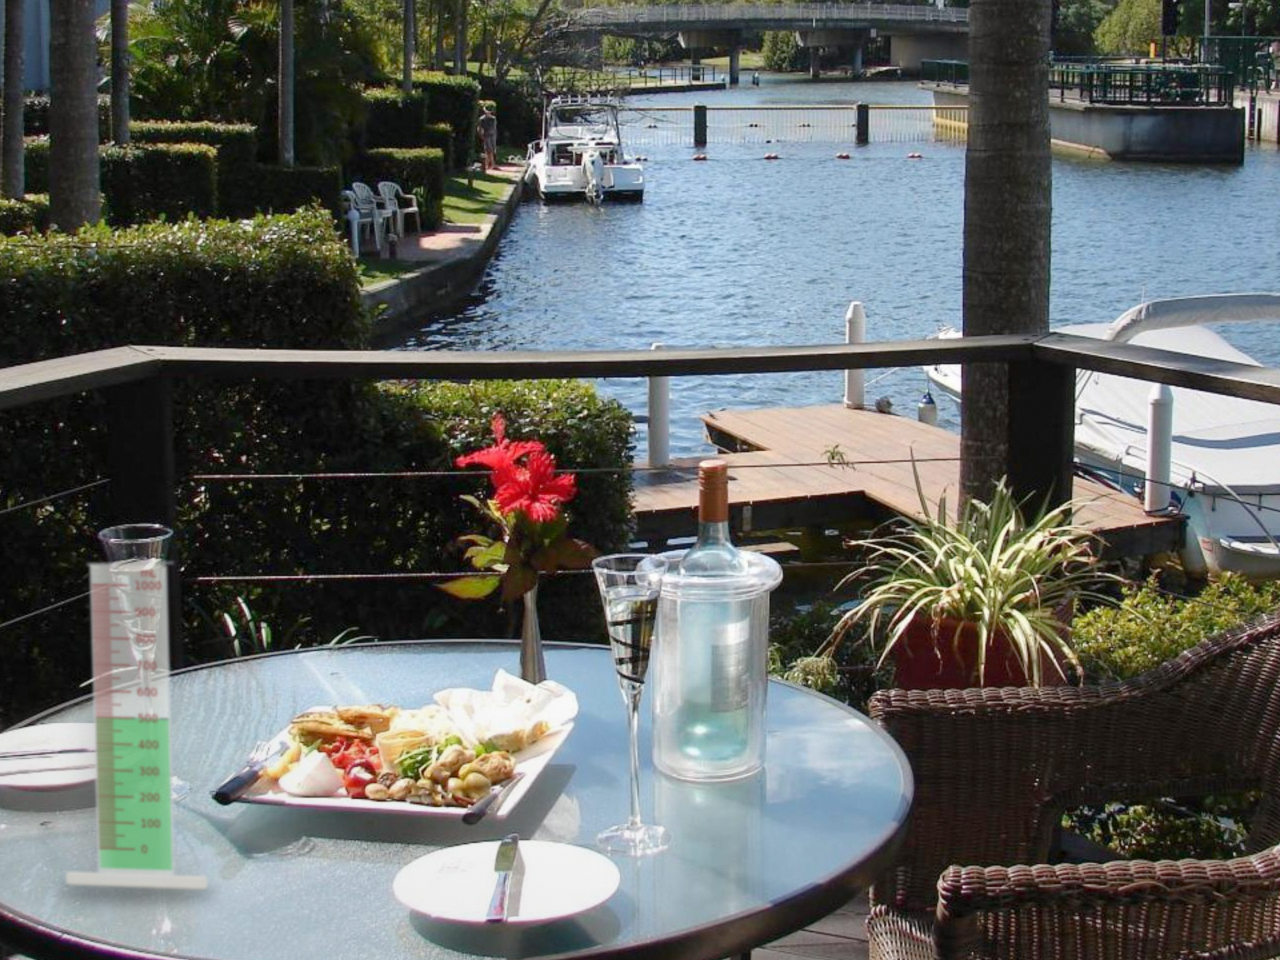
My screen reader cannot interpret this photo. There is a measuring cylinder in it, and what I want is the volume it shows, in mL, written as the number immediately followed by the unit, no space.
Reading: 500mL
